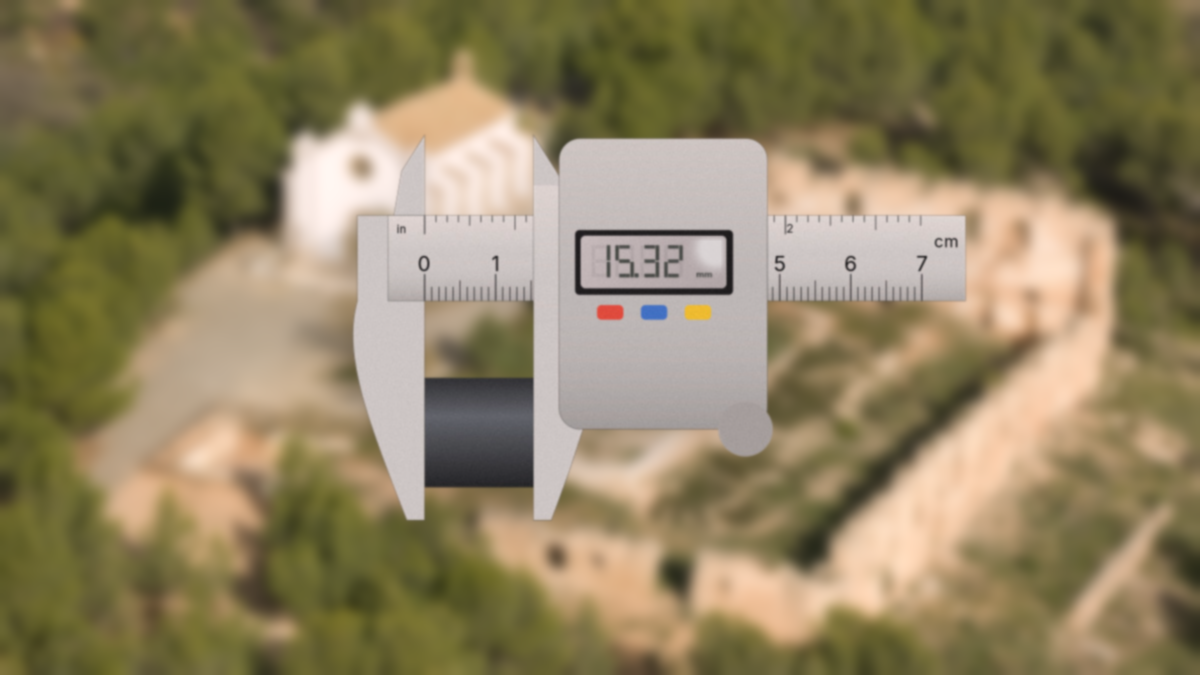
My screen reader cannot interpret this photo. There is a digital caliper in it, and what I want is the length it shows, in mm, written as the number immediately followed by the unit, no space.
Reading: 15.32mm
